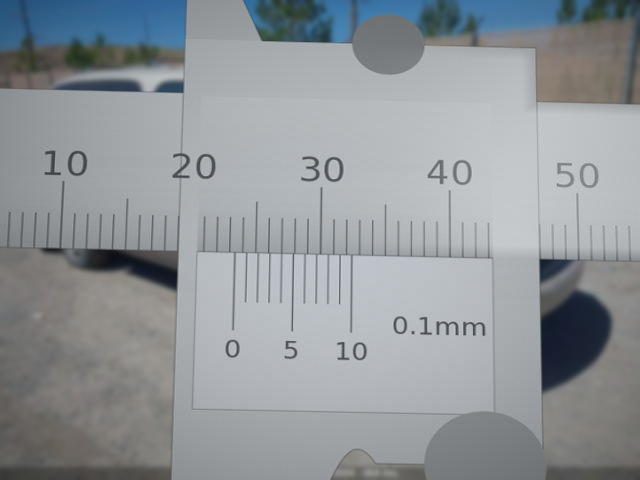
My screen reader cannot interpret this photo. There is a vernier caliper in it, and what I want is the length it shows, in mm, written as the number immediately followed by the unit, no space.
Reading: 23.4mm
